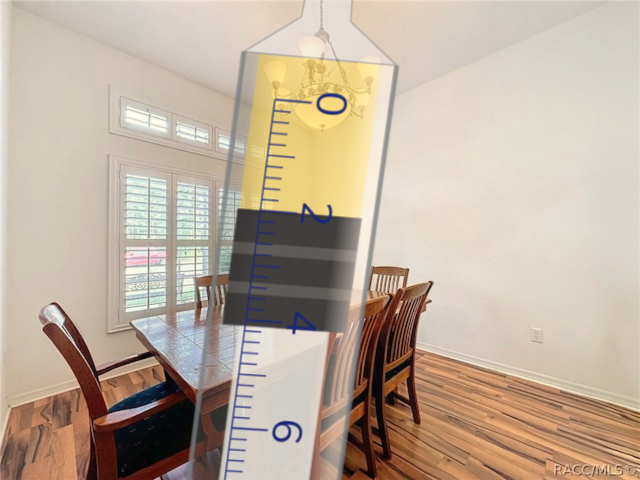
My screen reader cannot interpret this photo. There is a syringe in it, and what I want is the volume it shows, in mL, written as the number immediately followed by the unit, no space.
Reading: 2mL
